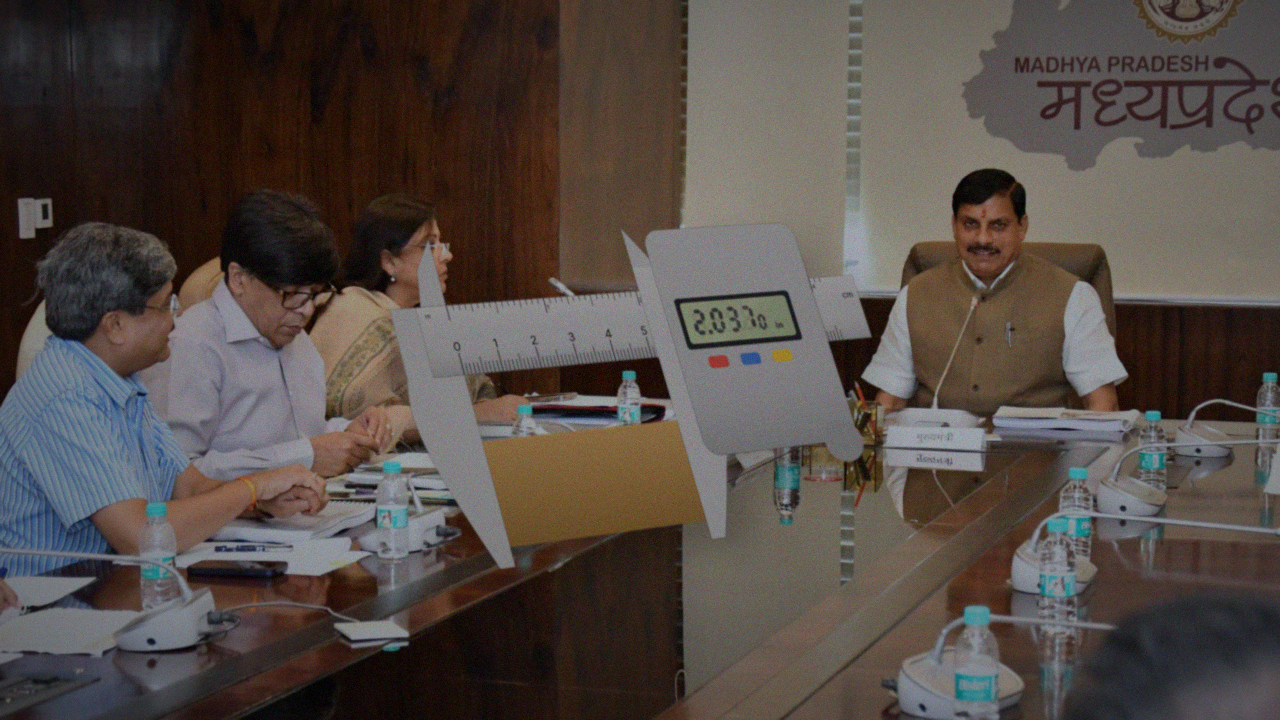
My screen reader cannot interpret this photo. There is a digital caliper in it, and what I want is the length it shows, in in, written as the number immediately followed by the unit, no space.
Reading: 2.0370in
